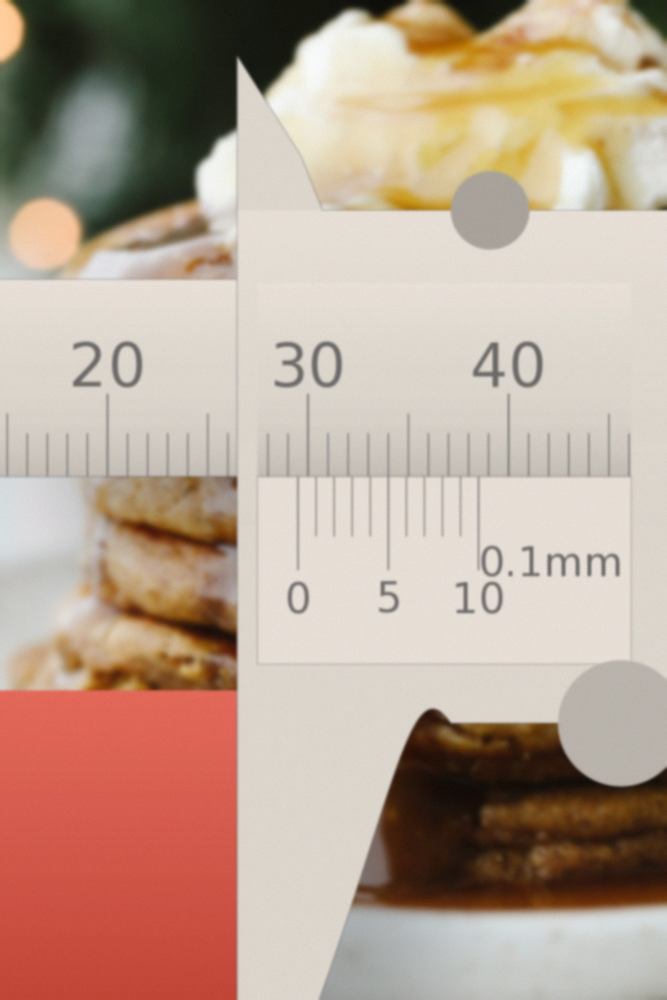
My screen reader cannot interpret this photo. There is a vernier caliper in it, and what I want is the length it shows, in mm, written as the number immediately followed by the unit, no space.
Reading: 29.5mm
